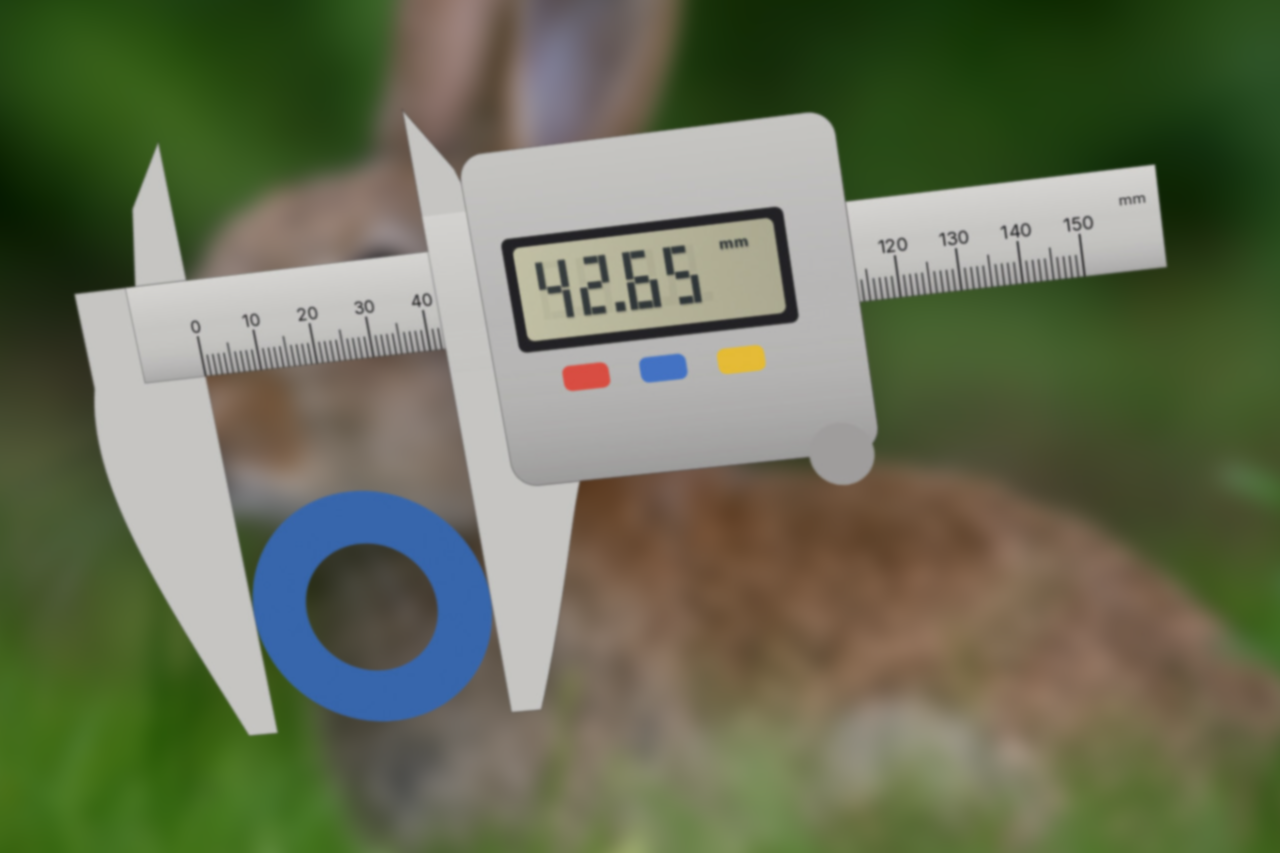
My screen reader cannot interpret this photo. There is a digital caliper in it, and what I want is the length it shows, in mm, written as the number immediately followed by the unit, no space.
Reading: 42.65mm
